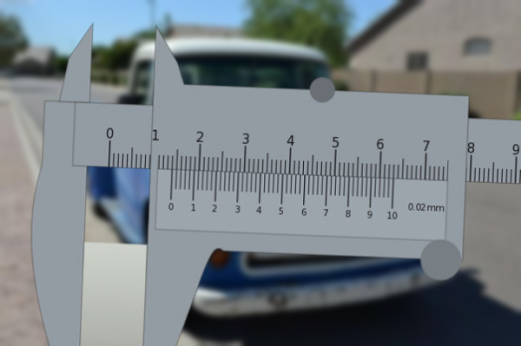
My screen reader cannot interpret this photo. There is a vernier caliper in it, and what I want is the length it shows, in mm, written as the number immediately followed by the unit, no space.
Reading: 14.0mm
